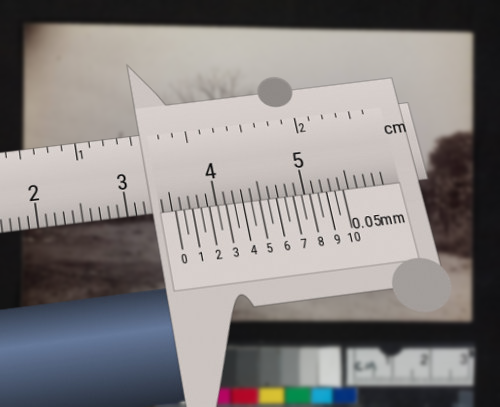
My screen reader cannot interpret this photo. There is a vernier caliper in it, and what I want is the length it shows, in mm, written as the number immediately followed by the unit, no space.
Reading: 35.4mm
